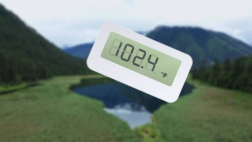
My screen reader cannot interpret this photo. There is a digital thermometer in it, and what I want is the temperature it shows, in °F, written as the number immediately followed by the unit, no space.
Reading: 102.4°F
